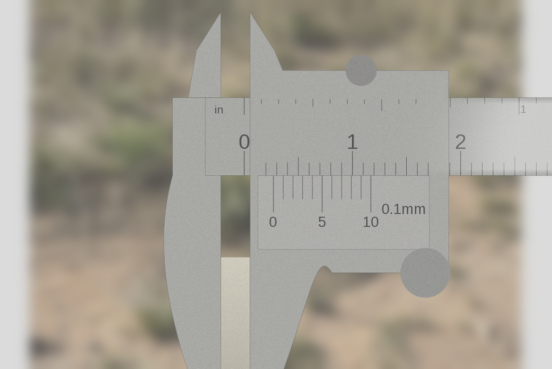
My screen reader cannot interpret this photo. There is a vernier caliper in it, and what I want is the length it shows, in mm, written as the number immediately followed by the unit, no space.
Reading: 2.7mm
